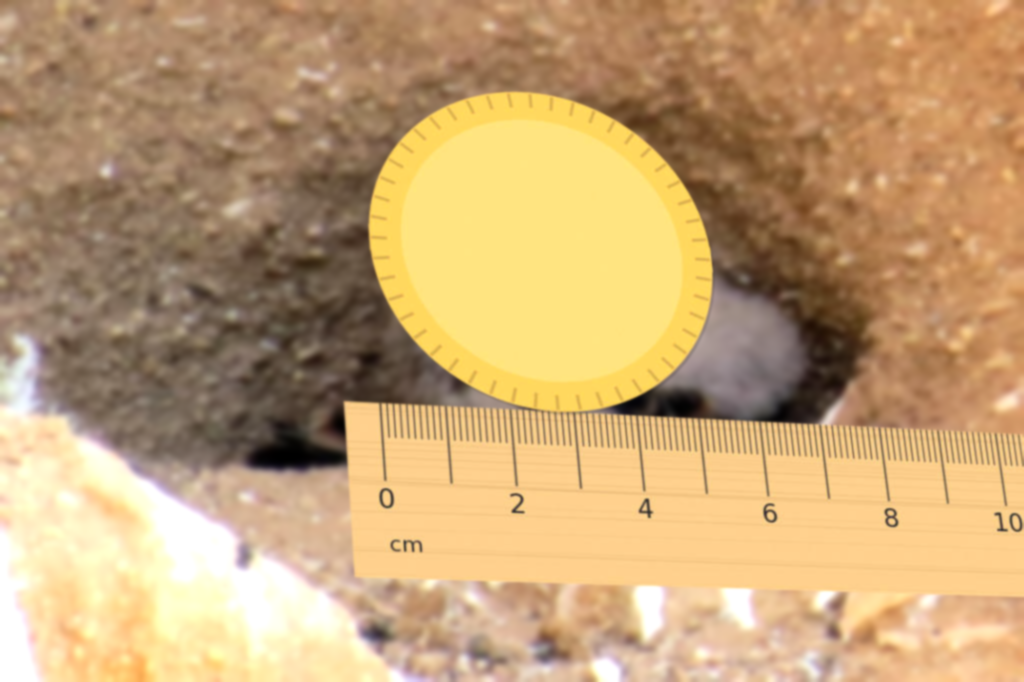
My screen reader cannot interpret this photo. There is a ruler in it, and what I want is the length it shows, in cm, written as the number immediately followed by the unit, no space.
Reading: 5.5cm
